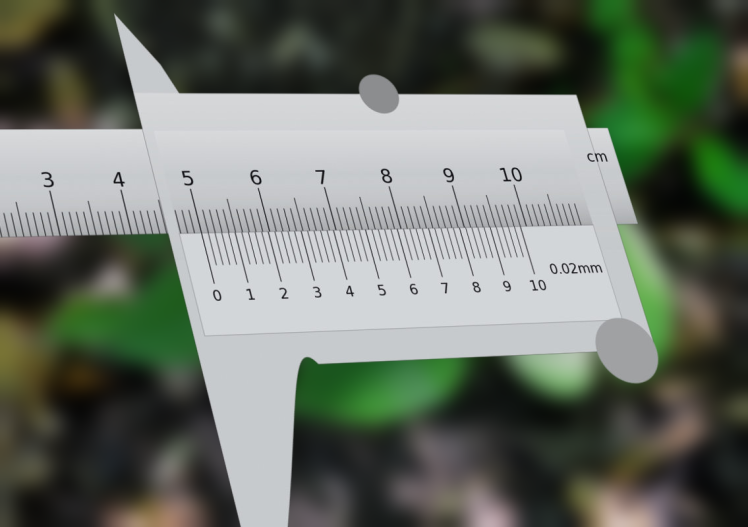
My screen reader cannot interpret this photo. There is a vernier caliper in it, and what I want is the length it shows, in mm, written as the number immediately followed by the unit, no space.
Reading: 50.0mm
